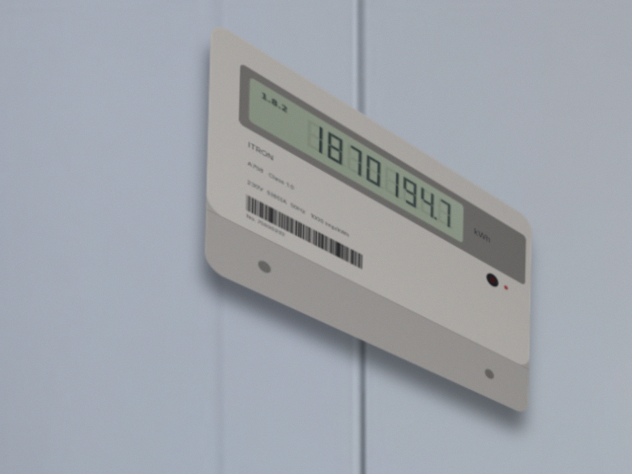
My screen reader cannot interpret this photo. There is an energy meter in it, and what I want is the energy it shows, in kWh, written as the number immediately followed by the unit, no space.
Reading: 1870194.7kWh
